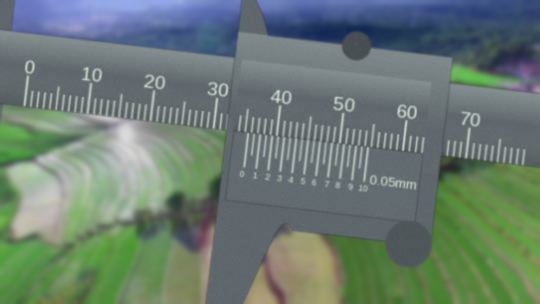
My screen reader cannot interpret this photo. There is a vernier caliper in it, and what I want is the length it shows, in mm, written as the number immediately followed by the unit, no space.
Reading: 35.5mm
